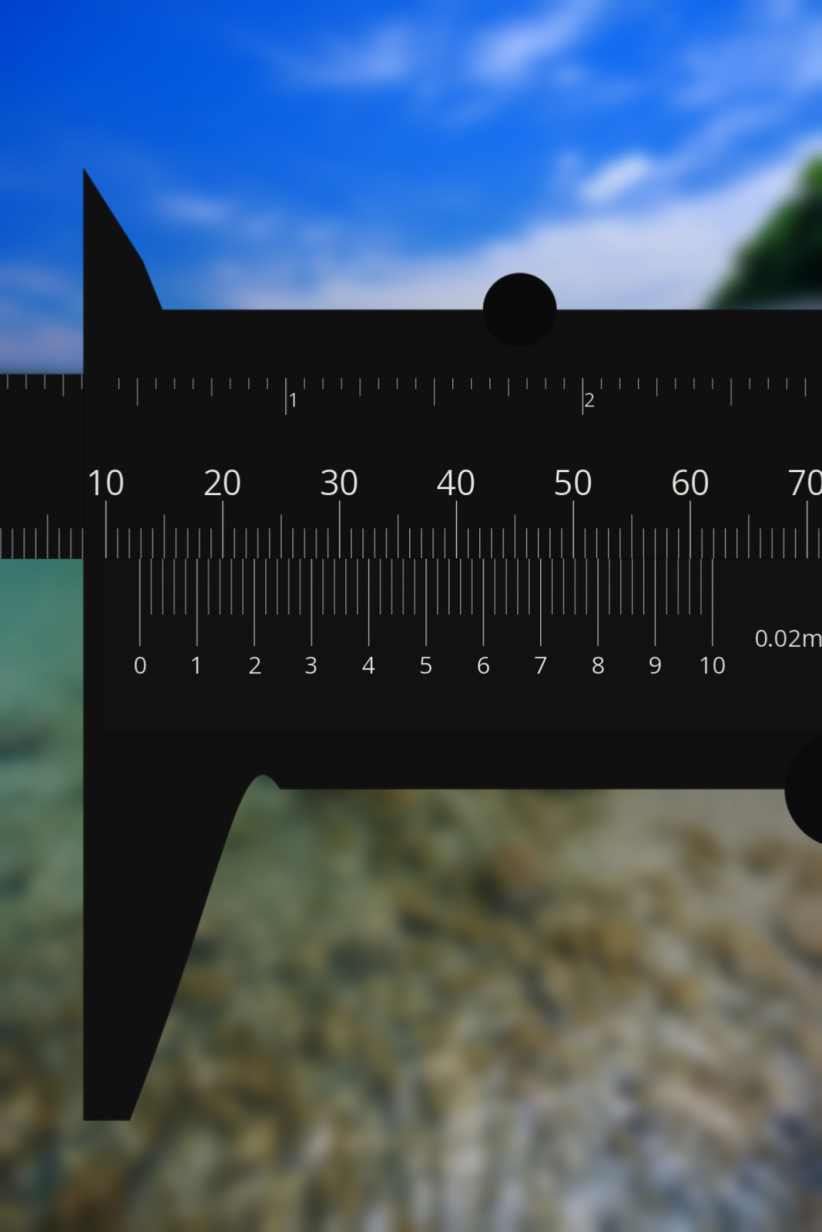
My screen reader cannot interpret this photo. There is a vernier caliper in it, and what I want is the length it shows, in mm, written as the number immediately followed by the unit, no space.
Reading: 12.9mm
